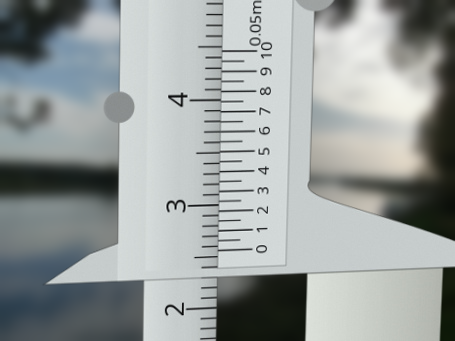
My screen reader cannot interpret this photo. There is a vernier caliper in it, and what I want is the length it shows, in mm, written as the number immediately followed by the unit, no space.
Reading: 25.6mm
